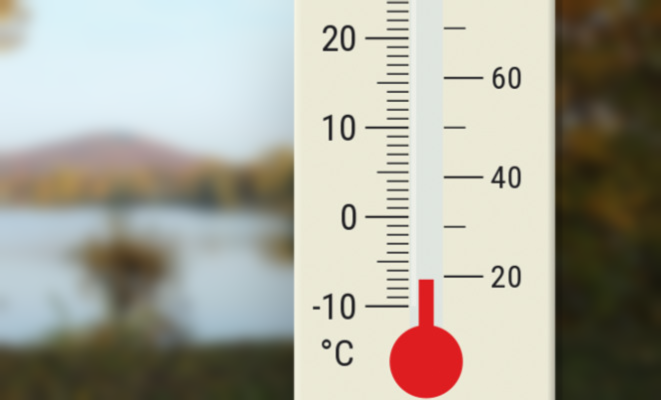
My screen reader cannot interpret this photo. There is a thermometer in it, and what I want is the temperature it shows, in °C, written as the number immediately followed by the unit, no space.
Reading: -7°C
